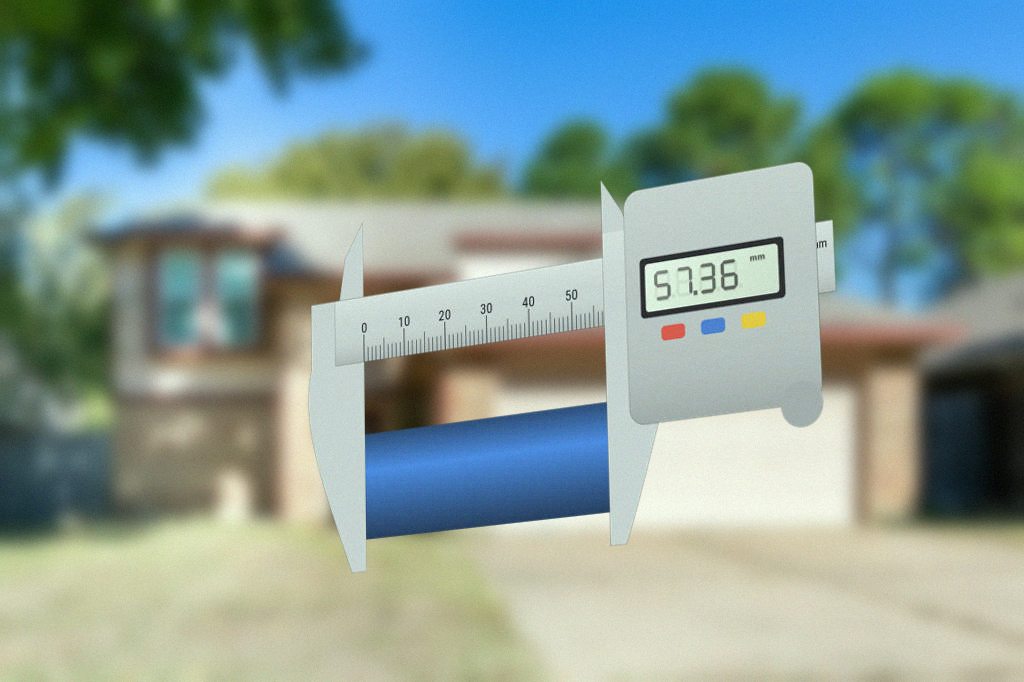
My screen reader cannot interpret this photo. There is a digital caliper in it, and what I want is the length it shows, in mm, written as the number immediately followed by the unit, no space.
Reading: 57.36mm
